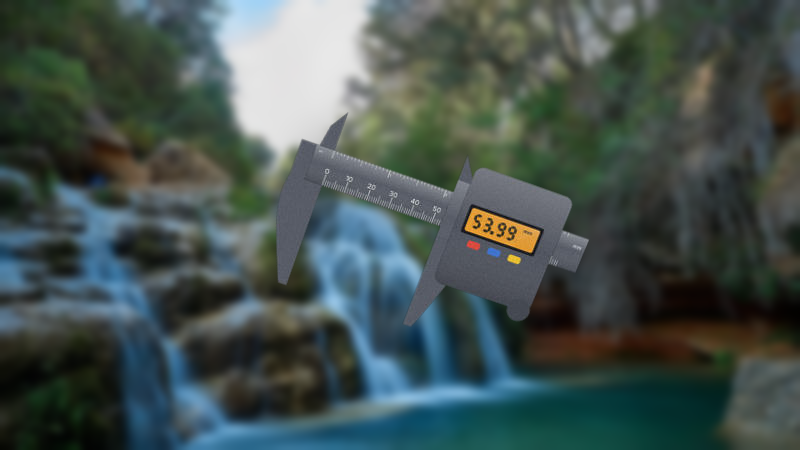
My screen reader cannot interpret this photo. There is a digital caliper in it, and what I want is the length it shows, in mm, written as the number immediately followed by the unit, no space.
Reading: 53.99mm
